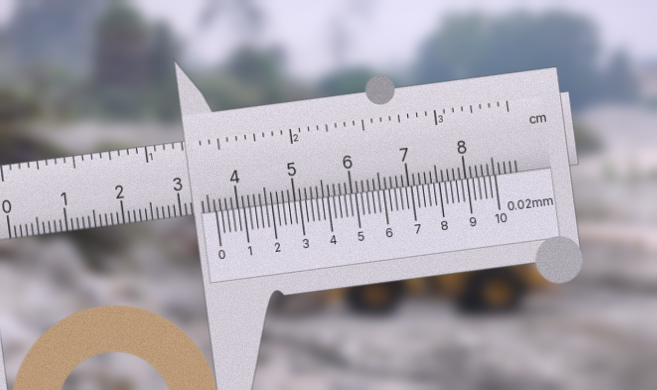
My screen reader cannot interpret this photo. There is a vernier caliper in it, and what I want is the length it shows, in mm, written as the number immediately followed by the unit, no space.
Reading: 36.2mm
